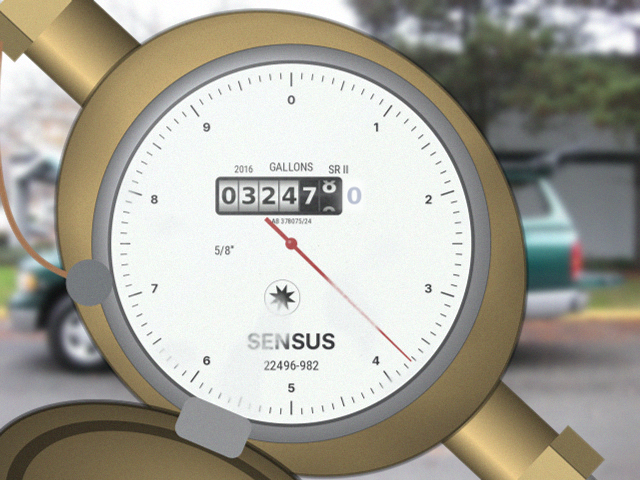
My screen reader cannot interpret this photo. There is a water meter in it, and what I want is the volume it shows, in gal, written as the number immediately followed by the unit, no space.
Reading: 324783.7gal
